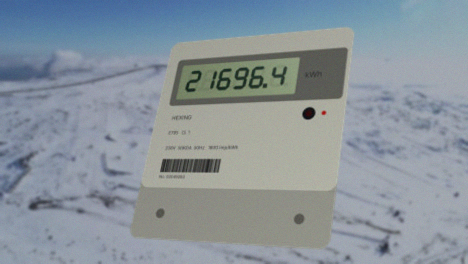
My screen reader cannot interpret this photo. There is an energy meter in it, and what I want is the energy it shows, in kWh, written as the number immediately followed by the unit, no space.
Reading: 21696.4kWh
